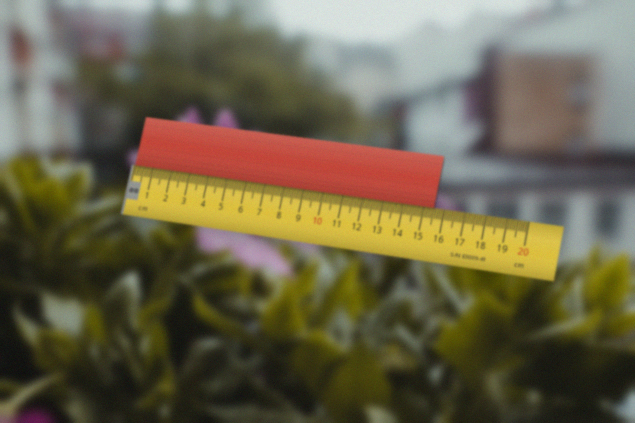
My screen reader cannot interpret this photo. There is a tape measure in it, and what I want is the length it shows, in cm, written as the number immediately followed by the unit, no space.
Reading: 15.5cm
